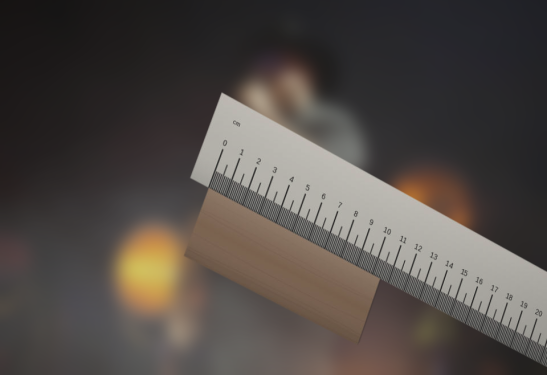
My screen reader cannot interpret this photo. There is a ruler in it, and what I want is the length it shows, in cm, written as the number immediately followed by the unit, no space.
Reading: 10.5cm
